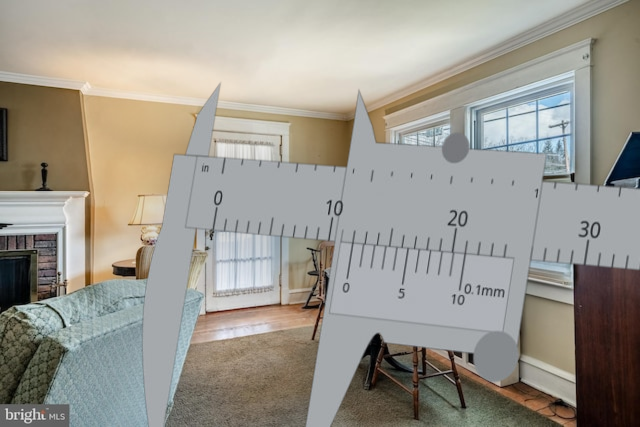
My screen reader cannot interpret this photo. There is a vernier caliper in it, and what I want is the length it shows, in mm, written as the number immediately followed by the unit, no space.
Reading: 12.0mm
